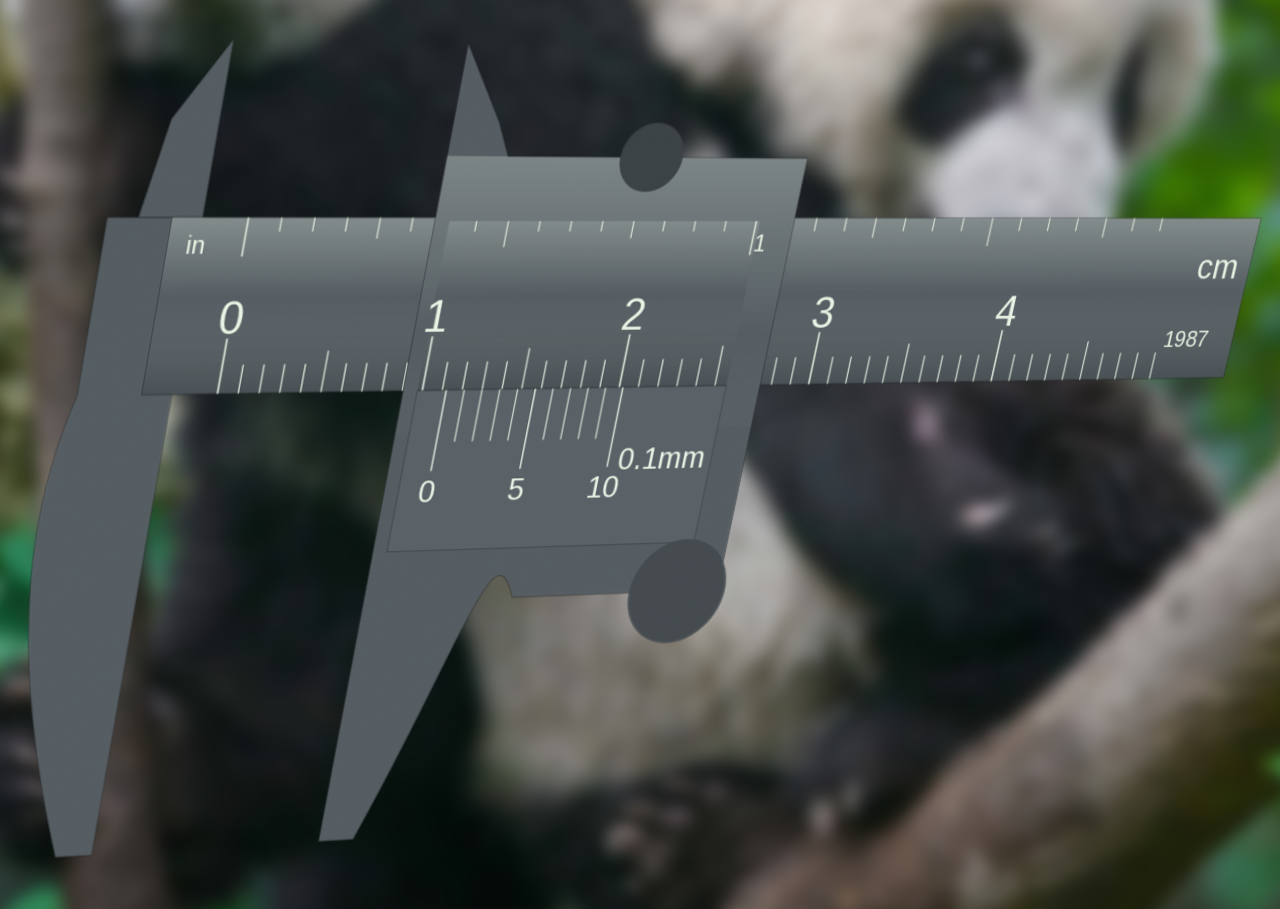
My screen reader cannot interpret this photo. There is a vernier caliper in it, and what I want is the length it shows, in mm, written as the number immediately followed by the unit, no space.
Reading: 11.2mm
